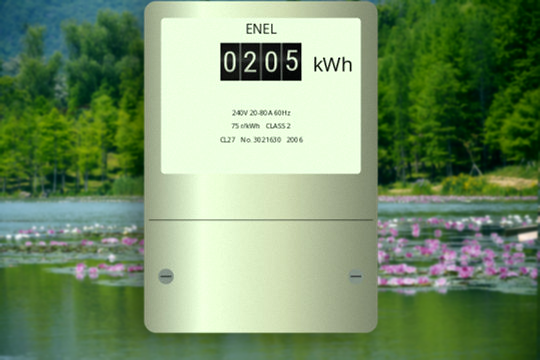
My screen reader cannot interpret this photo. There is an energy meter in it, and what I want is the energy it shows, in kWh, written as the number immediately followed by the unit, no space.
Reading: 205kWh
